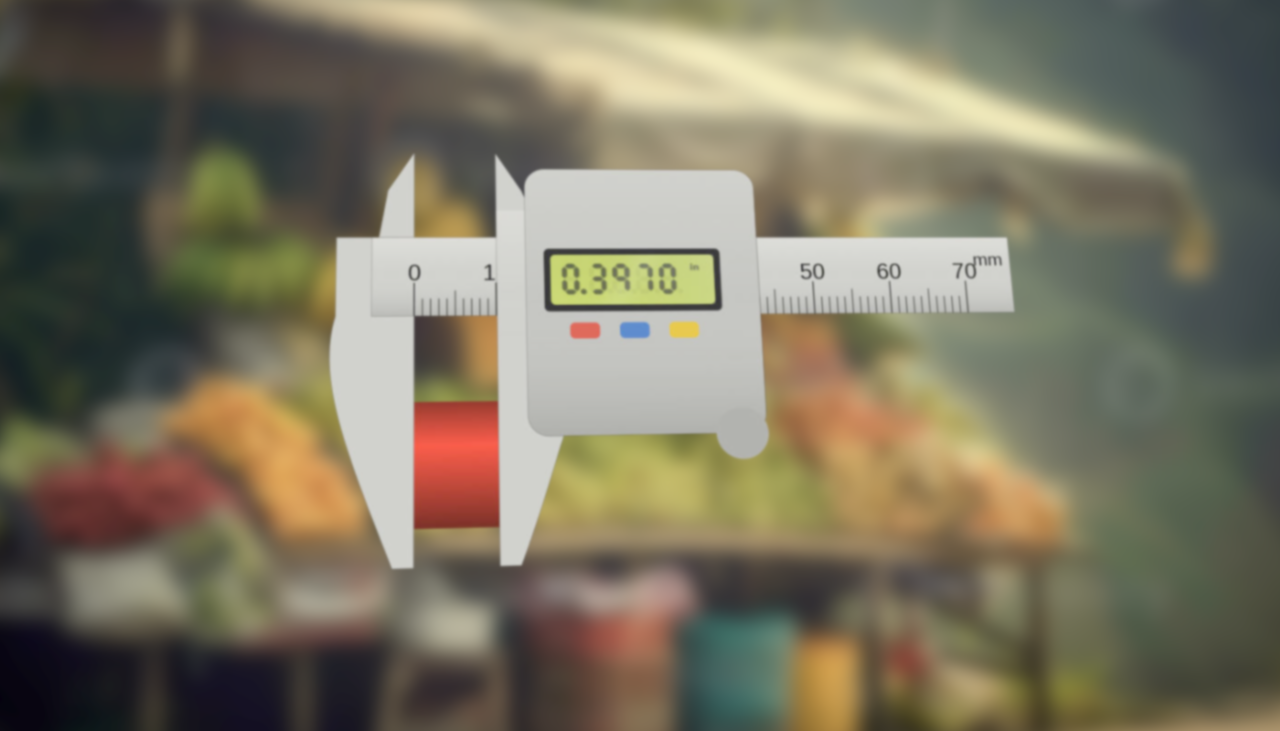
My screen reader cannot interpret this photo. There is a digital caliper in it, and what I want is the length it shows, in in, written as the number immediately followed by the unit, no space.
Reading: 0.3970in
